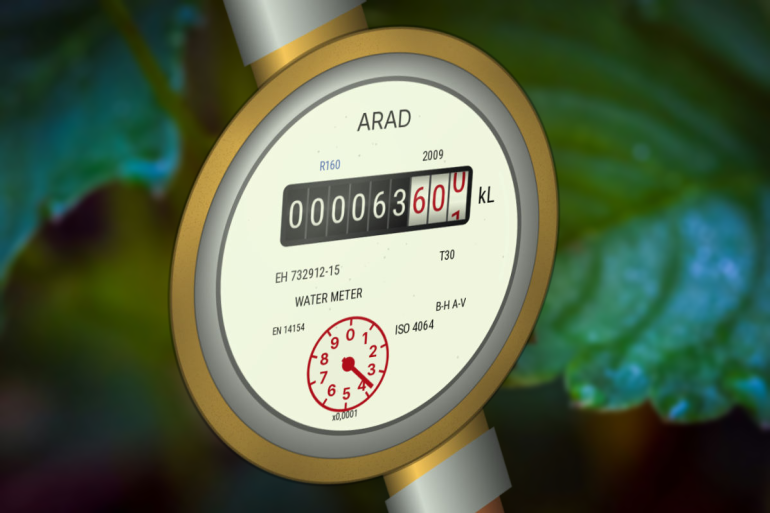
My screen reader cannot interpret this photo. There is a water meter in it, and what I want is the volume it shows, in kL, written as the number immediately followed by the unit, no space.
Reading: 63.6003kL
